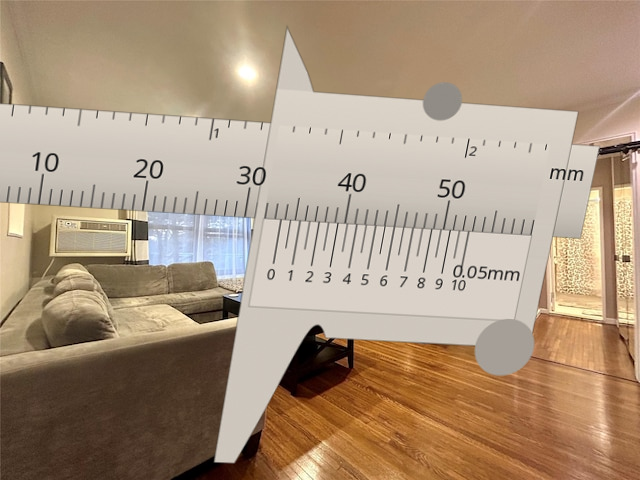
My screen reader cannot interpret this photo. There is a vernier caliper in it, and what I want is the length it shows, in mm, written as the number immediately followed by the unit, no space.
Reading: 33.6mm
